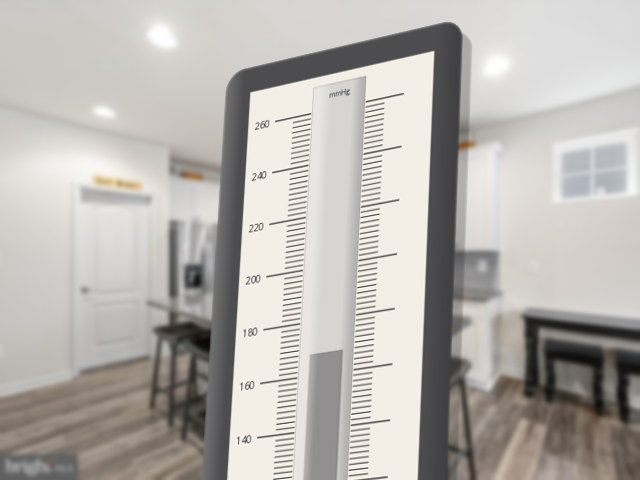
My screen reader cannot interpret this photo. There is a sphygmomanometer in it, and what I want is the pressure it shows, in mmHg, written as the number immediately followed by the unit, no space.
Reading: 168mmHg
